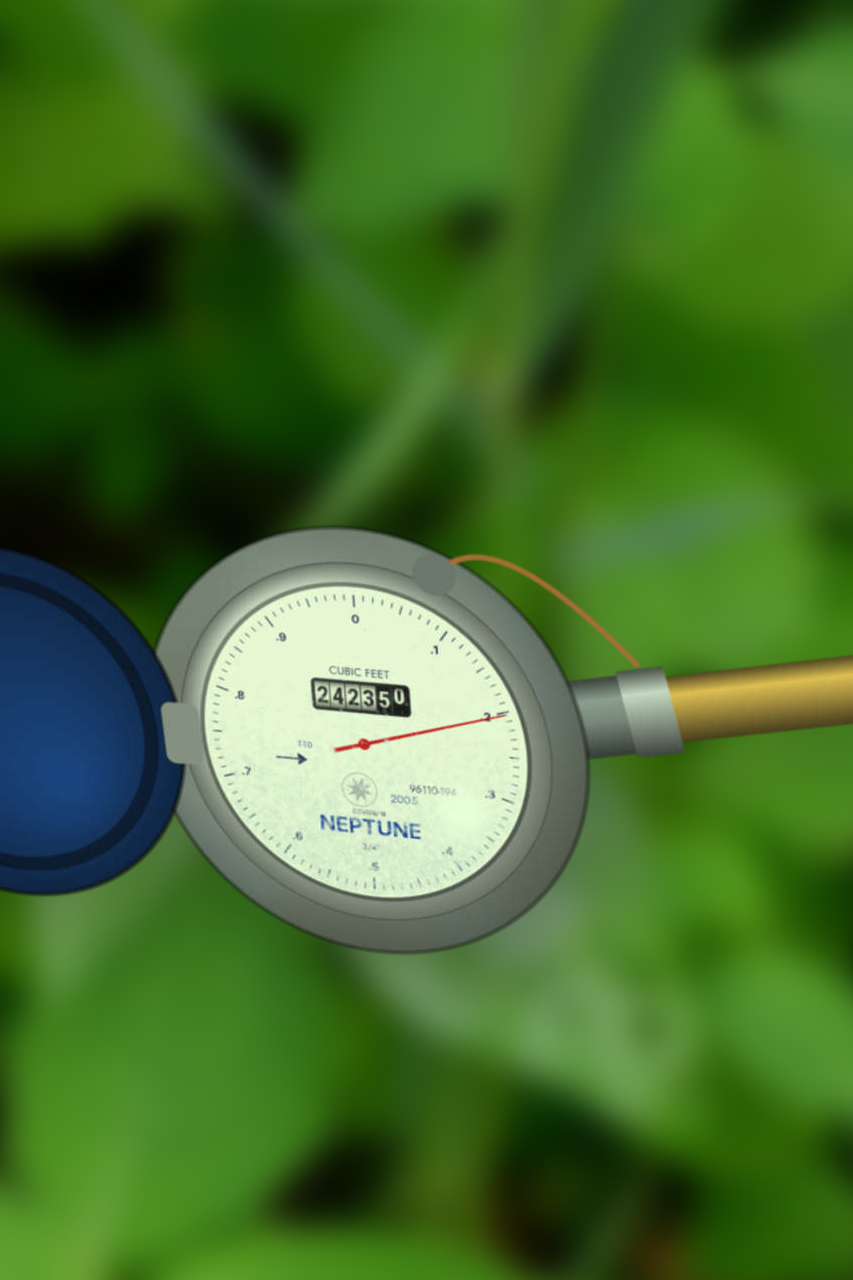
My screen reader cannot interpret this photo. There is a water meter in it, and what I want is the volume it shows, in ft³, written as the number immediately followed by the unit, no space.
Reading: 242350.20ft³
